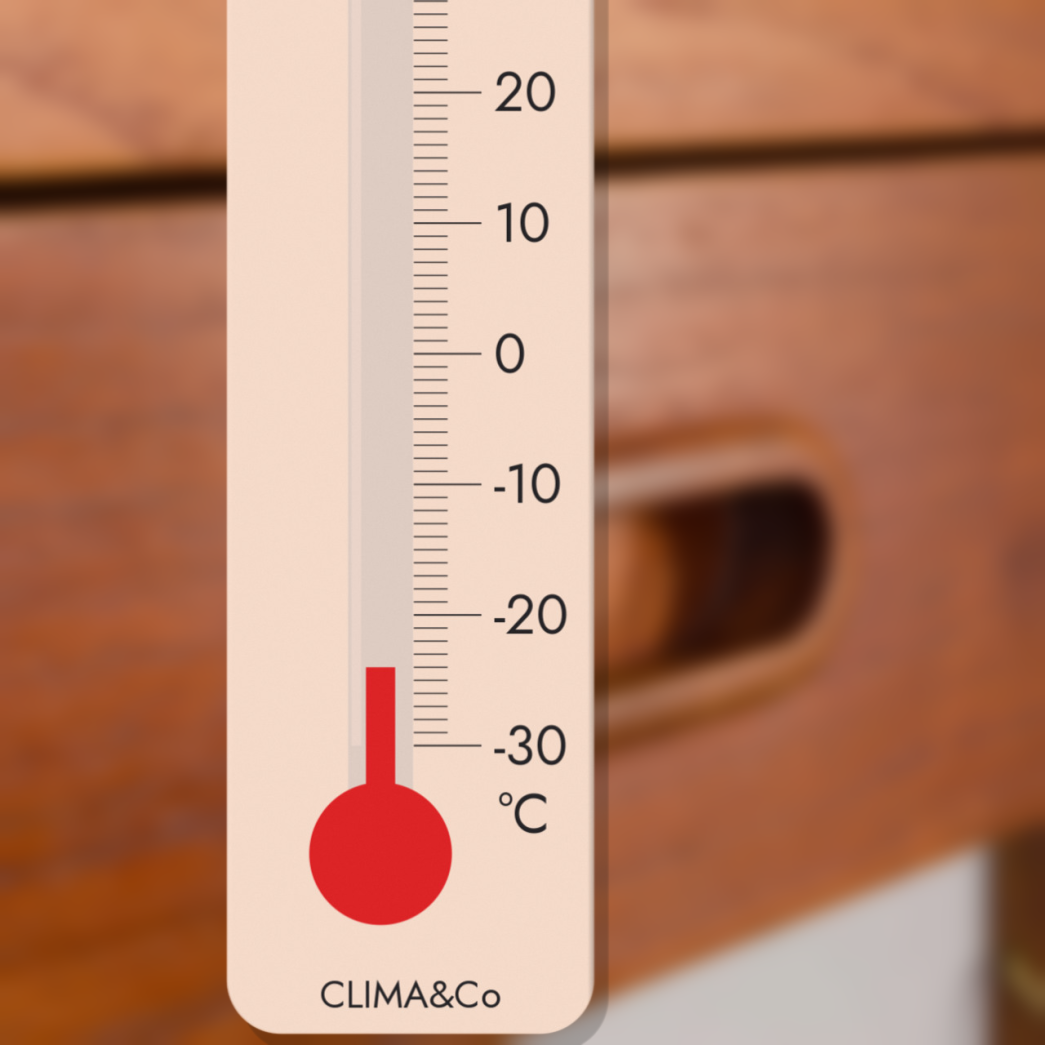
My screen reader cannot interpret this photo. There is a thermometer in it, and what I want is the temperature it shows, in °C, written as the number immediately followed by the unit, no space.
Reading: -24°C
